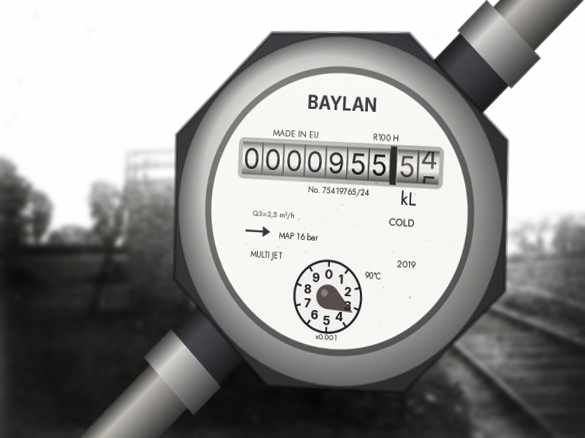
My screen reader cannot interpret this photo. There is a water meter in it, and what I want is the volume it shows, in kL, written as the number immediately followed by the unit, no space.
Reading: 955.543kL
